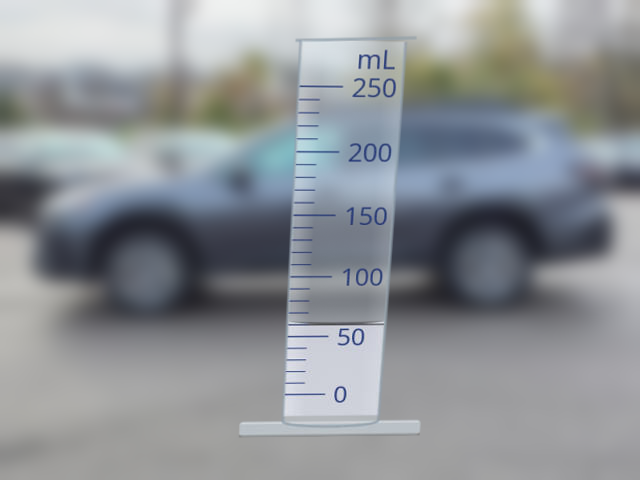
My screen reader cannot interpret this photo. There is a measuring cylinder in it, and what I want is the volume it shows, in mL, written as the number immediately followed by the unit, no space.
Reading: 60mL
